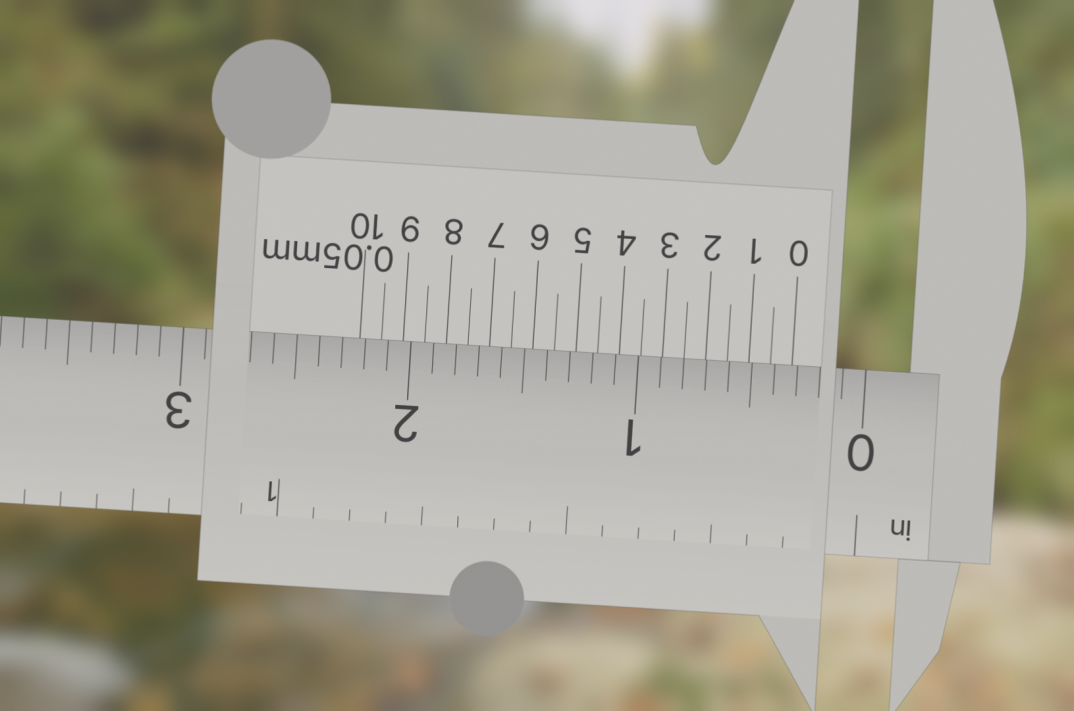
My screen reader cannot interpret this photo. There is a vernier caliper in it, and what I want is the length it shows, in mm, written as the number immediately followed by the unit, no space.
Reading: 3.25mm
